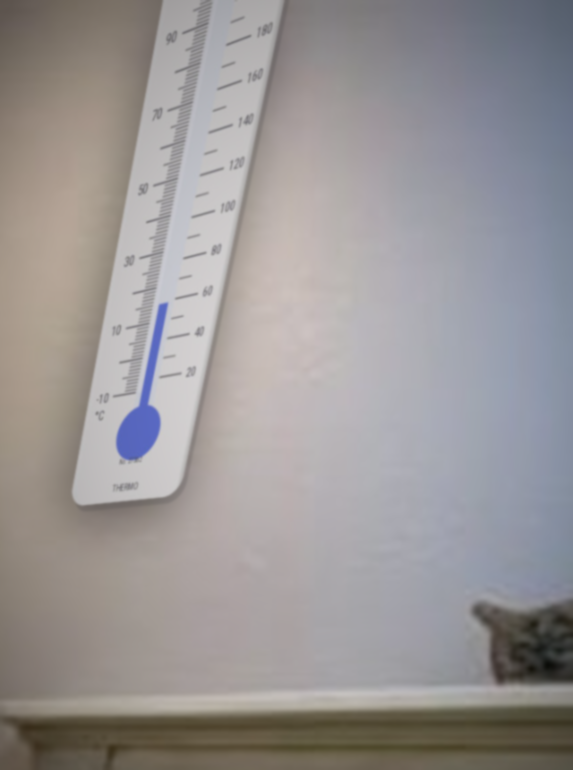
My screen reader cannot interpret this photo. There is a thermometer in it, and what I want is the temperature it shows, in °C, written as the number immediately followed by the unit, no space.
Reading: 15°C
